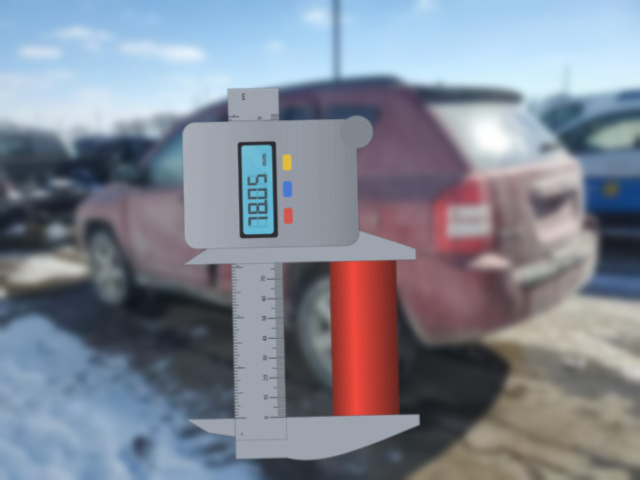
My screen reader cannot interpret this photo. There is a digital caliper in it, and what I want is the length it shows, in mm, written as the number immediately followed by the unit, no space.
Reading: 78.05mm
